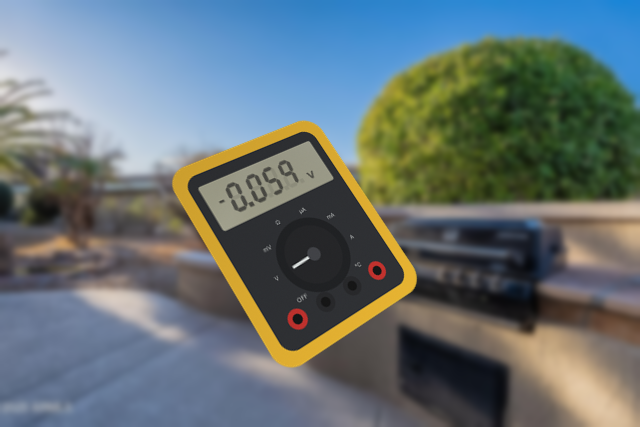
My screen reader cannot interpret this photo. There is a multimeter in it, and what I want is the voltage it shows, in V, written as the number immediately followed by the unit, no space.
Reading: -0.059V
